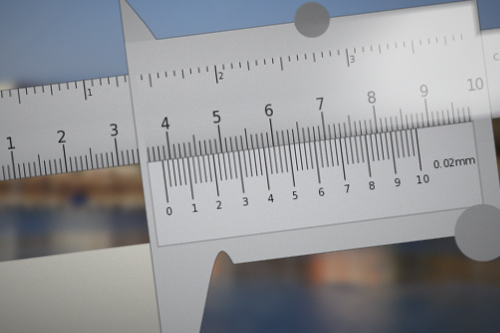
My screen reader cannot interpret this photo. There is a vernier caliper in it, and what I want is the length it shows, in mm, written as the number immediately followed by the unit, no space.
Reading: 38.5mm
